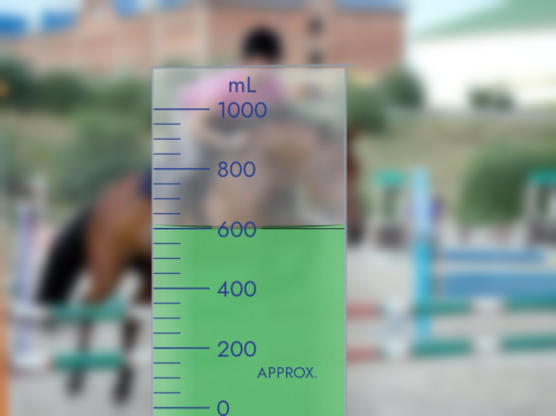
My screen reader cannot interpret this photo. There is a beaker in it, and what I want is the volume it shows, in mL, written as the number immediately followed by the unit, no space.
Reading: 600mL
